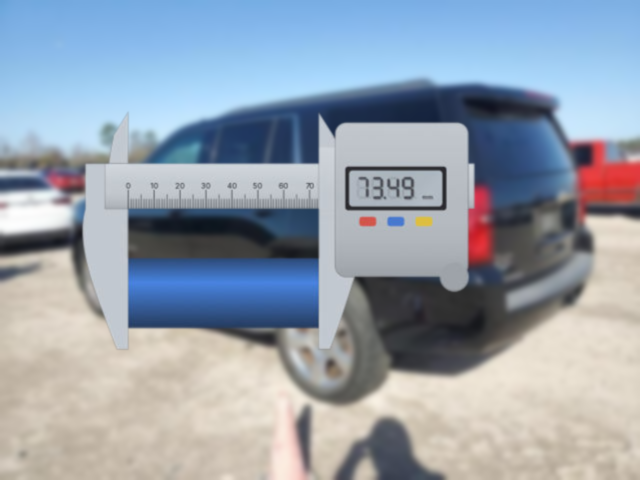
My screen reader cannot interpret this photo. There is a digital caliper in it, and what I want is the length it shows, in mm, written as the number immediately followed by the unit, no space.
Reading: 73.49mm
